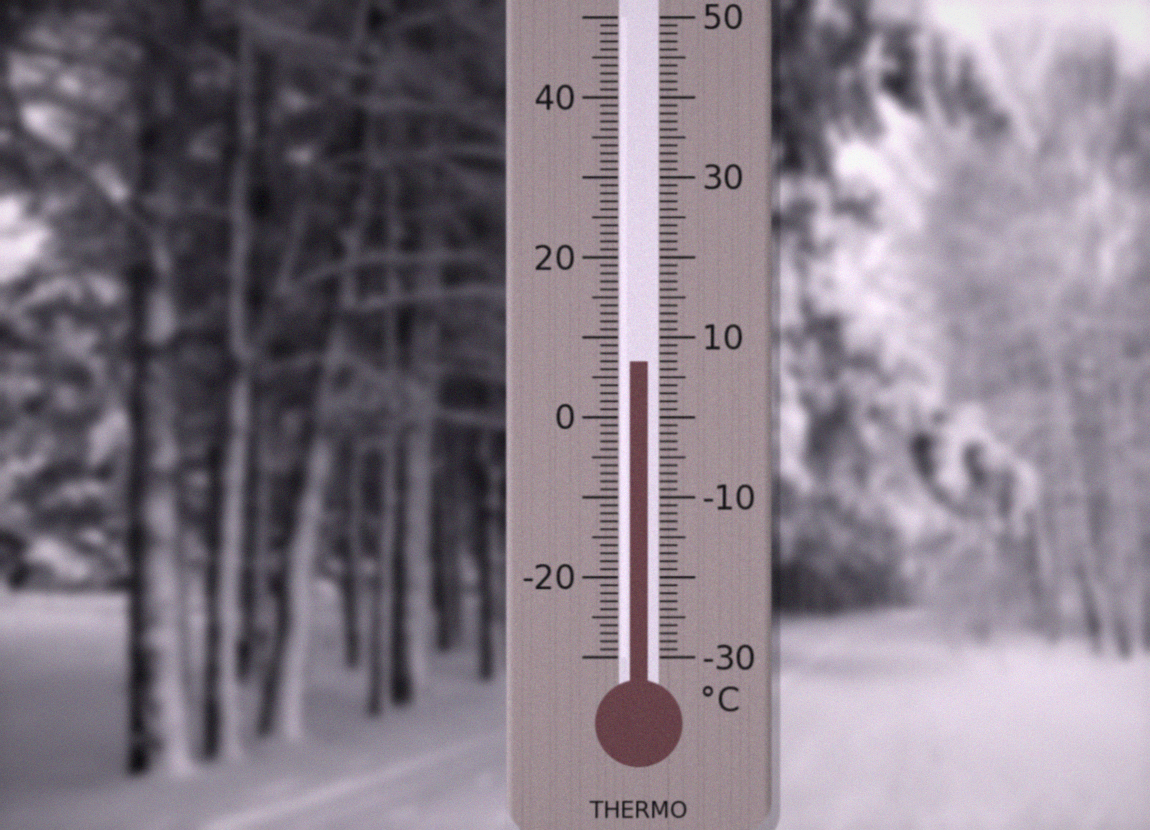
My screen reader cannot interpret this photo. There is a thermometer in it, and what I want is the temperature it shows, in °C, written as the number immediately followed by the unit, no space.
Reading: 7°C
